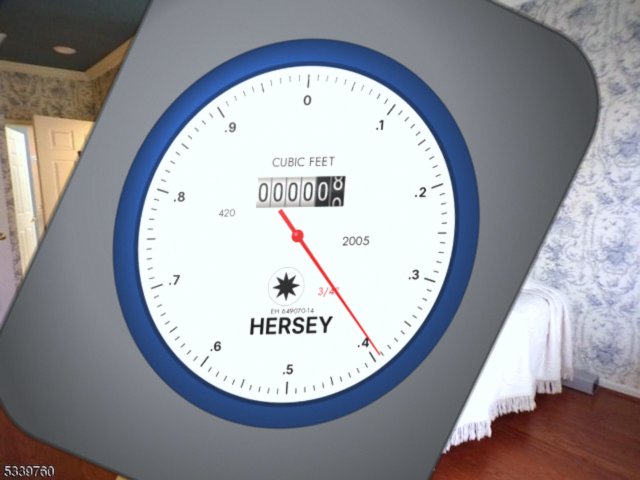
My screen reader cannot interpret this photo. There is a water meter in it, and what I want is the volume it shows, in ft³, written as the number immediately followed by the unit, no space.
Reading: 8.39ft³
